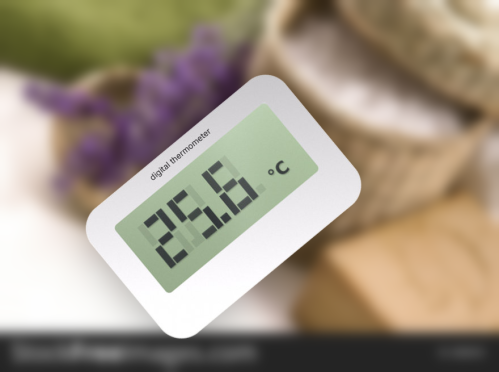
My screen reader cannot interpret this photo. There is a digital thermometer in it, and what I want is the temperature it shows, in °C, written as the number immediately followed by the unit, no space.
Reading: 25.6°C
